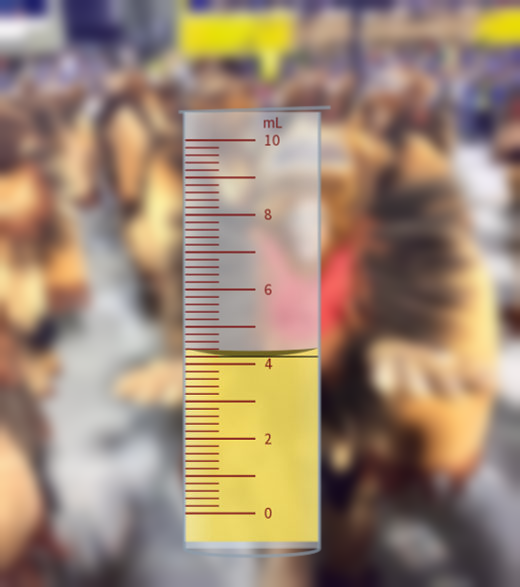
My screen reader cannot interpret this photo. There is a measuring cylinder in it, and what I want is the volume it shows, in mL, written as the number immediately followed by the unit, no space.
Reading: 4.2mL
